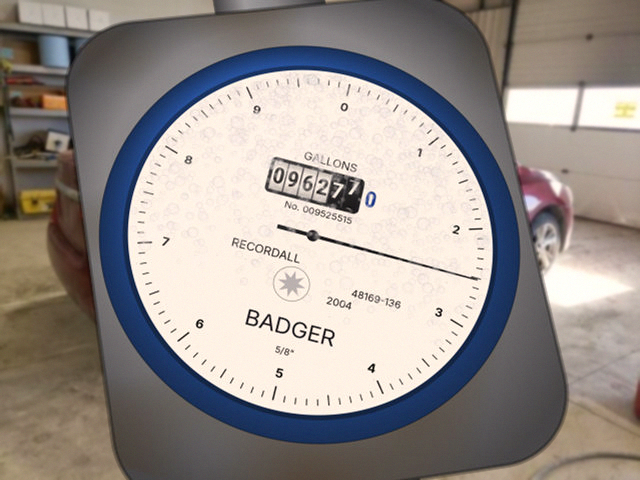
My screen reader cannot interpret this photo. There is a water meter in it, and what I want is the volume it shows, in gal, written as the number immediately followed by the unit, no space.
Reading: 962772.5gal
